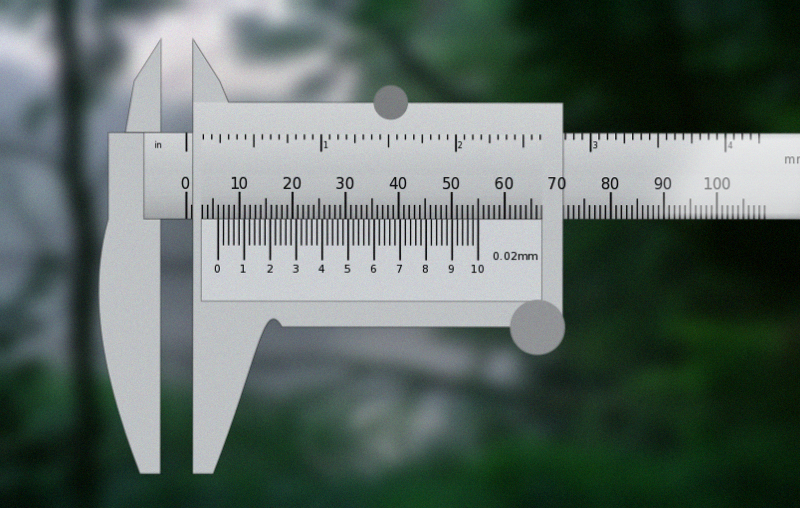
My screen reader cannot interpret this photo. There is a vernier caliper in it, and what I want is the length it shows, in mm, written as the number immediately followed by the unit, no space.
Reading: 6.0mm
